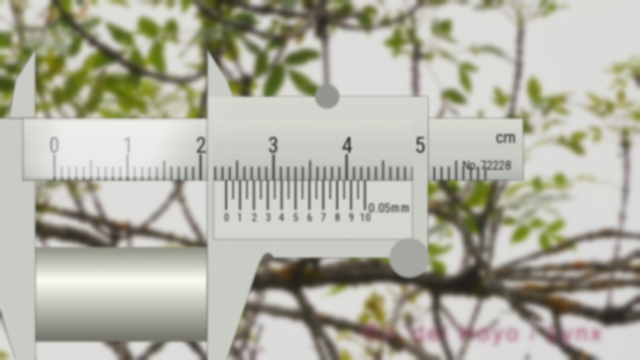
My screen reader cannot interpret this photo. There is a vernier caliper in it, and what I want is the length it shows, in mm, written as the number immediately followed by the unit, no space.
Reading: 23.5mm
